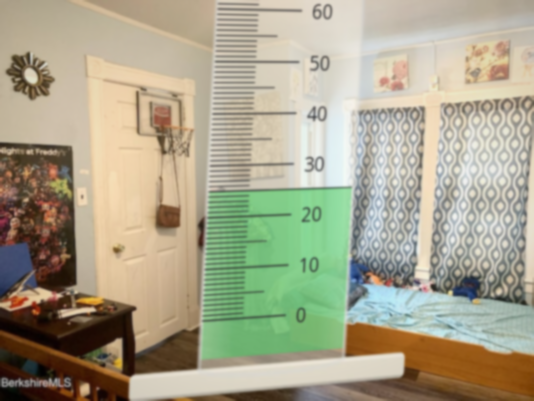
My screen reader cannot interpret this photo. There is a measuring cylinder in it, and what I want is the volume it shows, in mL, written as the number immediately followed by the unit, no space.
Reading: 25mL
